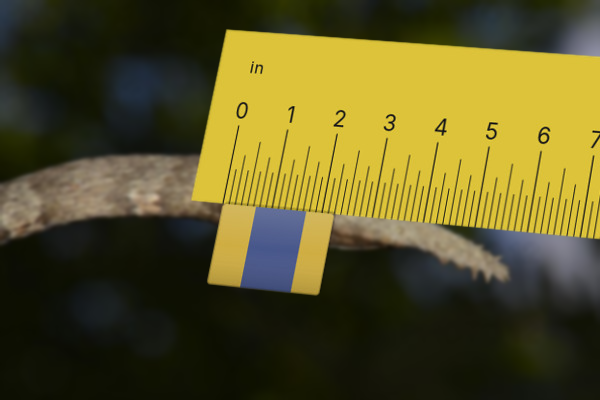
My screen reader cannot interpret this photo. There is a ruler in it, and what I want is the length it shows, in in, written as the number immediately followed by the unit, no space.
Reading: 2.25in
